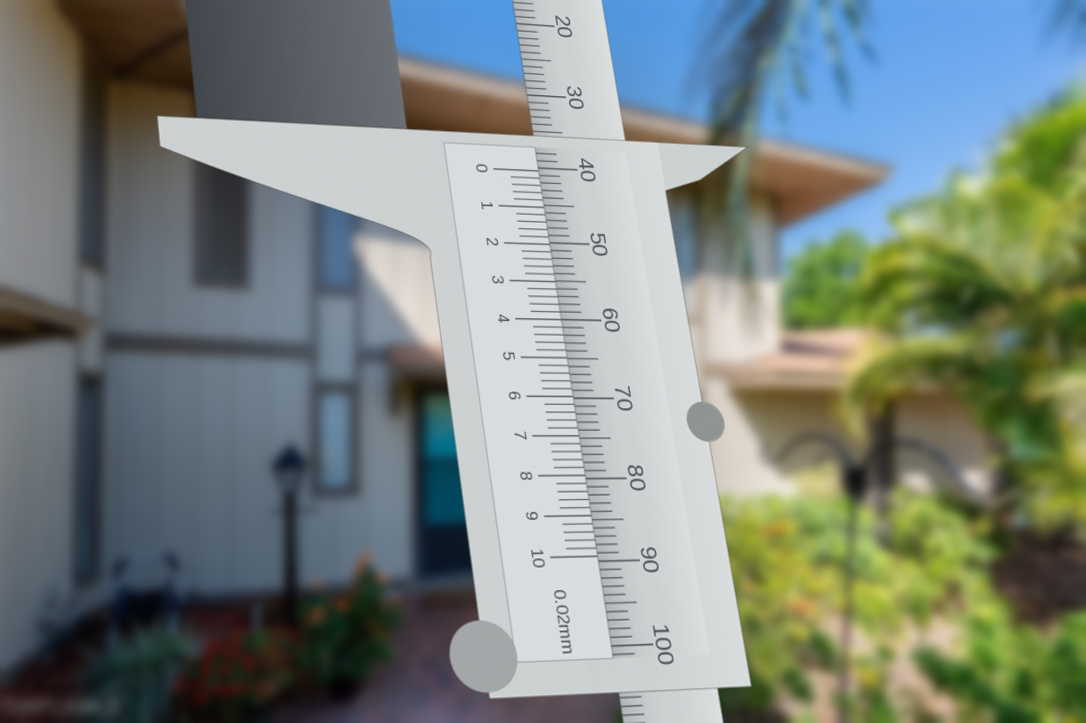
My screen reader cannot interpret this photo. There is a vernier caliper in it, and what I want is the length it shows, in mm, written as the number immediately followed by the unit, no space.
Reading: 40.4mm
